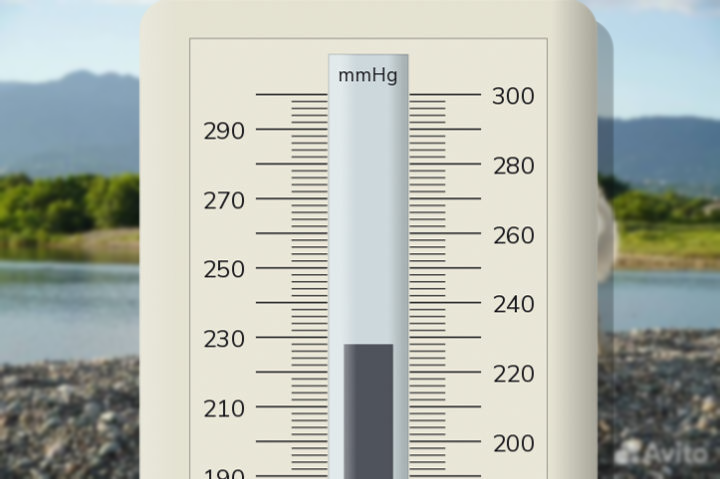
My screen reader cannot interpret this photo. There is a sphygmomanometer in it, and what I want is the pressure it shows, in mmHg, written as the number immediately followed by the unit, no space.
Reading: 228mmHg
